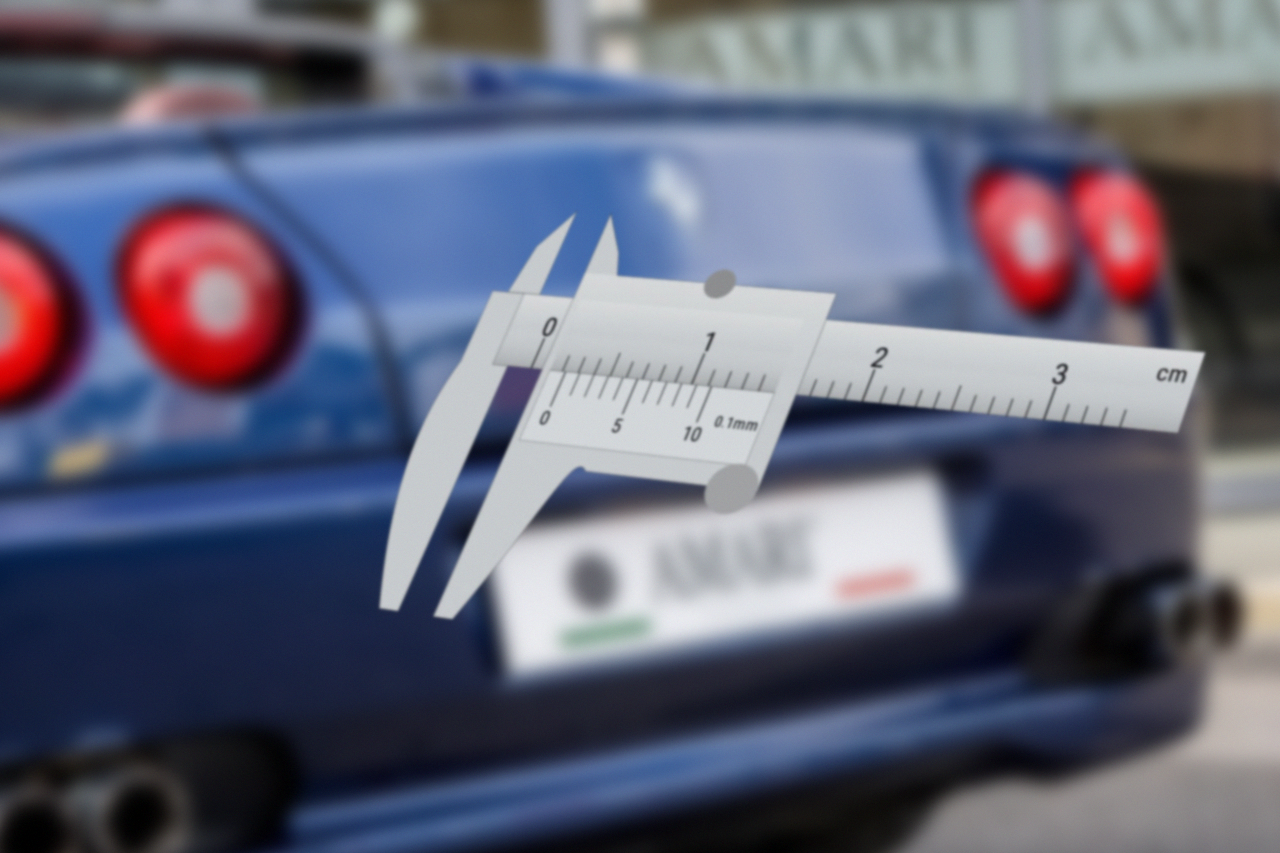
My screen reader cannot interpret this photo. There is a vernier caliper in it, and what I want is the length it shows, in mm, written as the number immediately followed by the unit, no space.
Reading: 2.2mm
